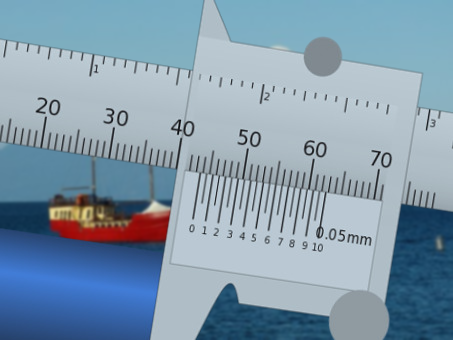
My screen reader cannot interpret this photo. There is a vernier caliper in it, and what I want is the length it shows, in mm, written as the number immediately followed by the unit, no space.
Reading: 43.6mm
